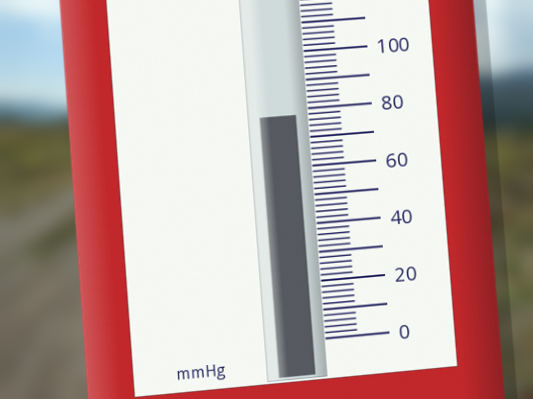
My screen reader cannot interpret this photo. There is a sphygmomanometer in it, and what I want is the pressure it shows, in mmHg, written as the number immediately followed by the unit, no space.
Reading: 78mmHg
